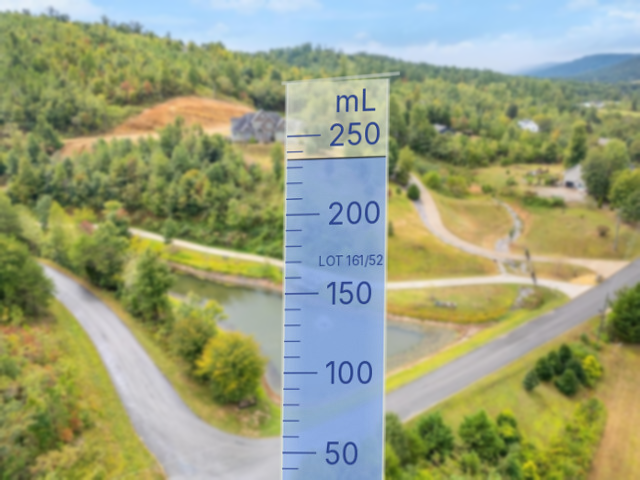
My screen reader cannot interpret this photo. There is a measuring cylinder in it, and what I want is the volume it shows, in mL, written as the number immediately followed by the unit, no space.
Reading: 235mL
